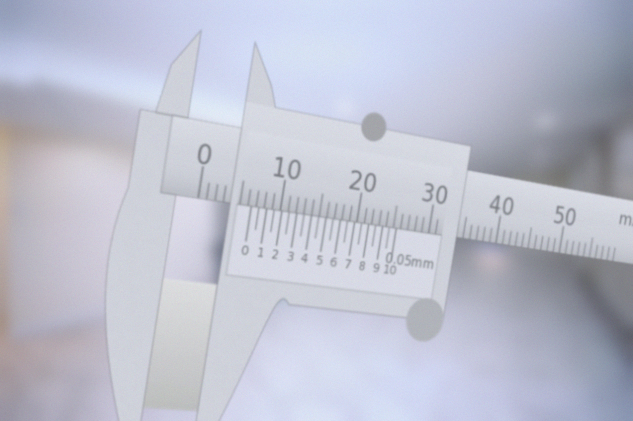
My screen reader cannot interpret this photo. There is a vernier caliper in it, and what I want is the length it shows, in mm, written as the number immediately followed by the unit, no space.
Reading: 6.4mm
